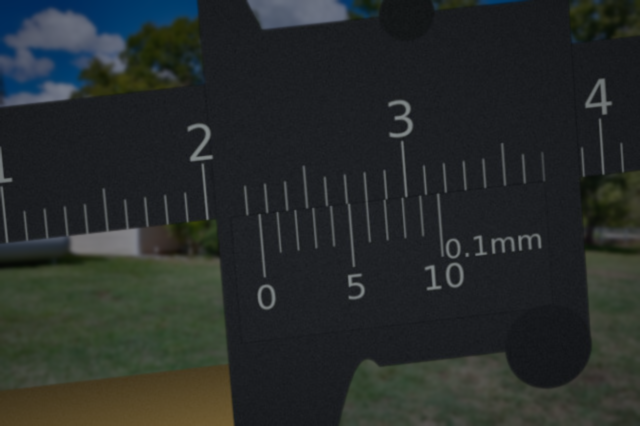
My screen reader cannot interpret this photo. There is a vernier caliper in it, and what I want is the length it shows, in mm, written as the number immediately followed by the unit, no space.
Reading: 22.6mm
